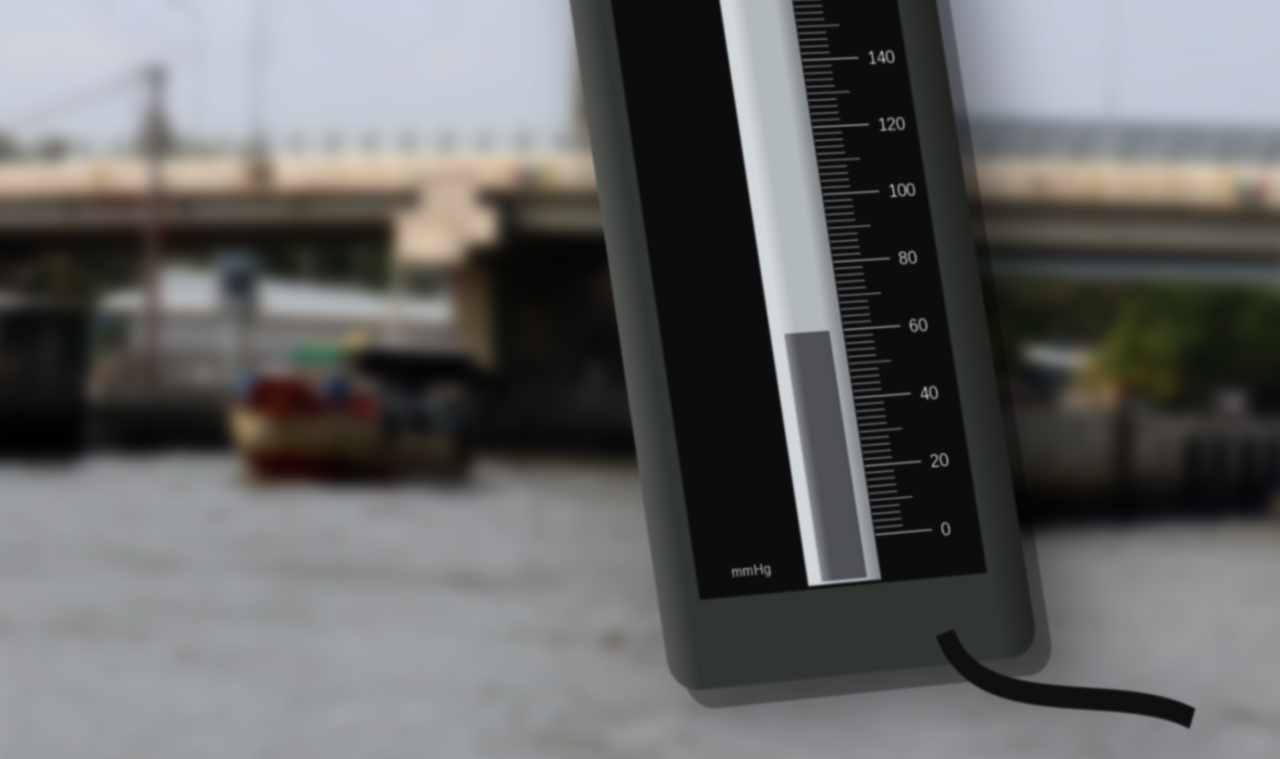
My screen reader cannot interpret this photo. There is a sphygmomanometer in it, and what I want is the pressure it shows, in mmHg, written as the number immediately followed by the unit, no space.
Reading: 60mmHg
